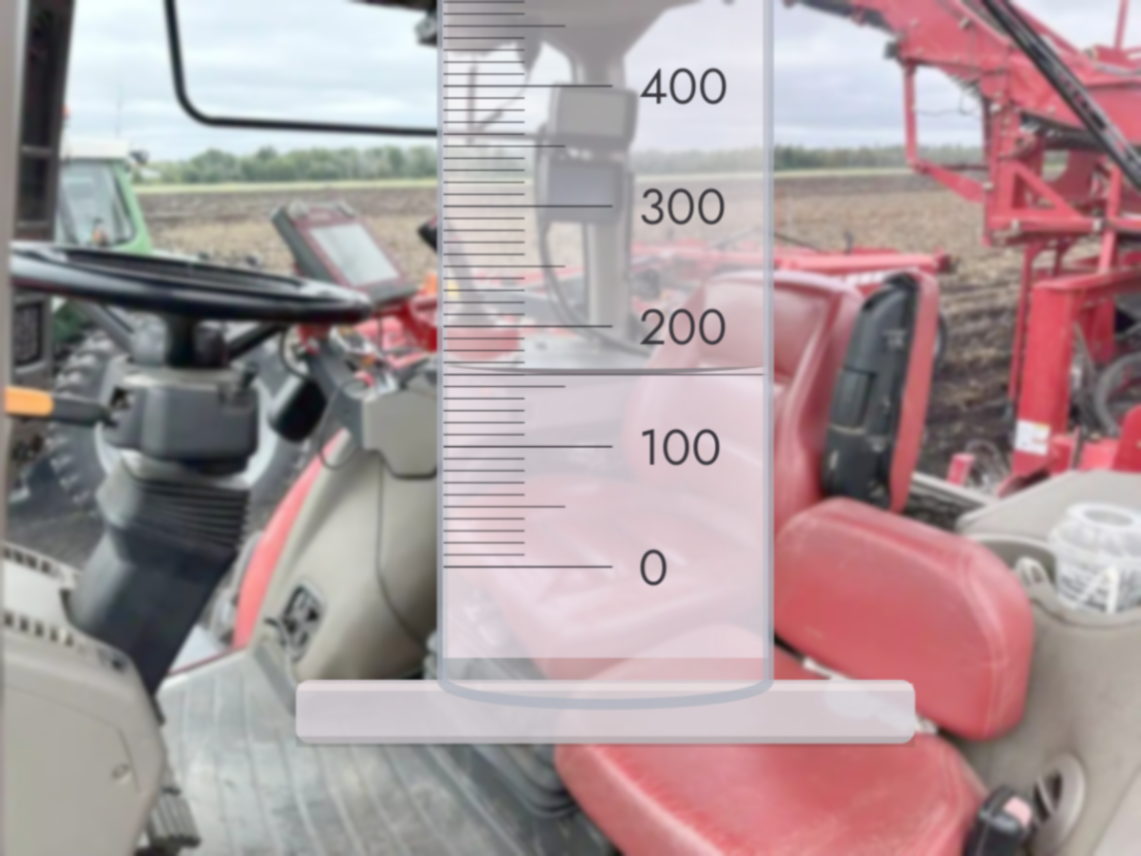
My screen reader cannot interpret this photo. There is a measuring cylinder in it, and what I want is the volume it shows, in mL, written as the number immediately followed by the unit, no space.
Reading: 160mL
